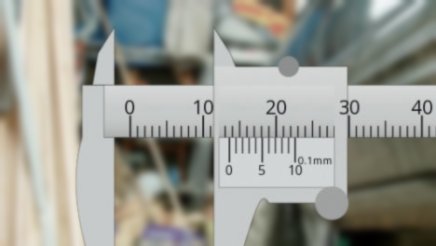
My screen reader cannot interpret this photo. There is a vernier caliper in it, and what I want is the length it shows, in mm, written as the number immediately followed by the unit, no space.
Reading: 13.6mm
